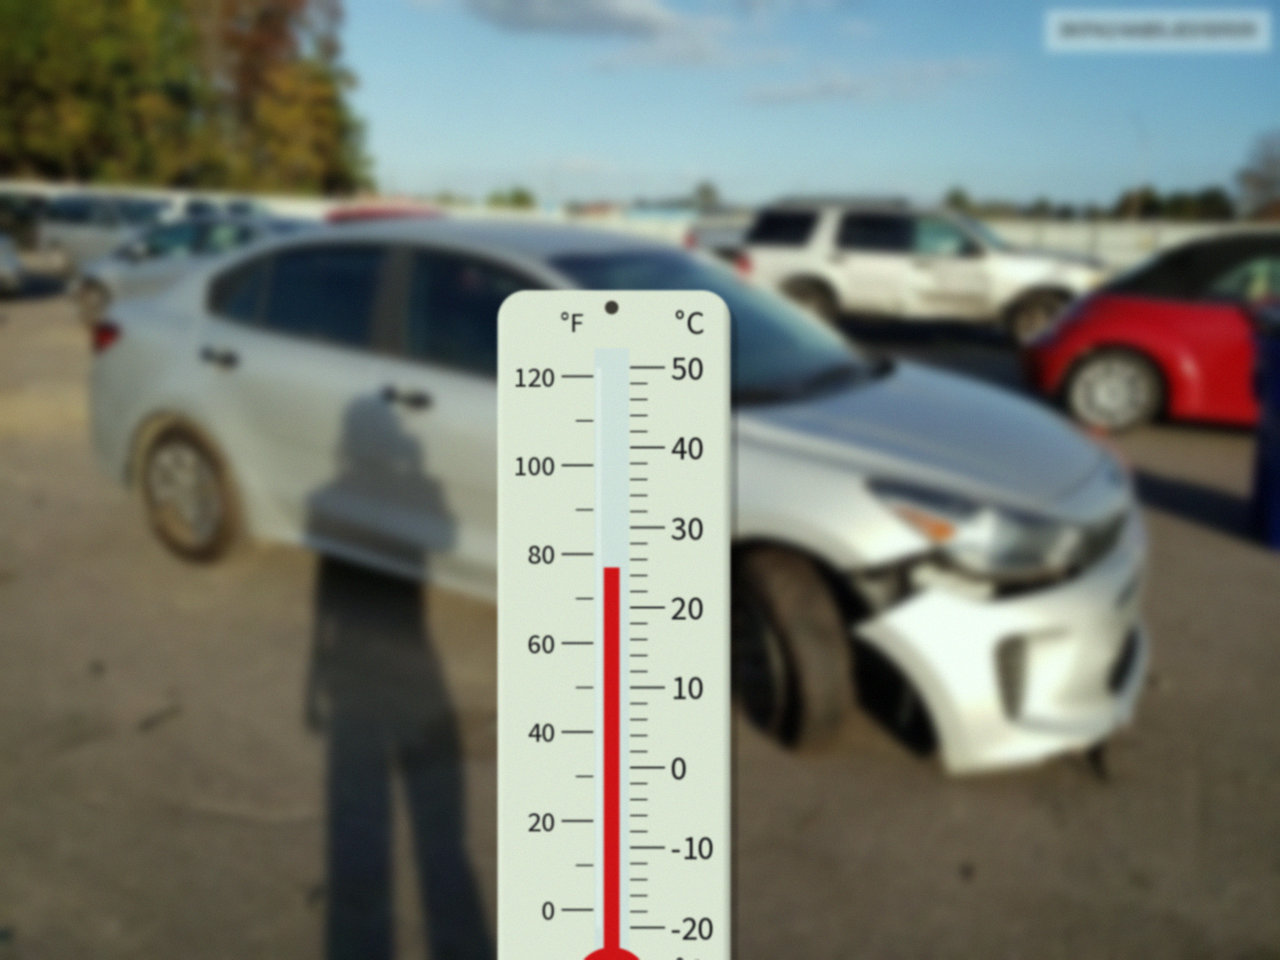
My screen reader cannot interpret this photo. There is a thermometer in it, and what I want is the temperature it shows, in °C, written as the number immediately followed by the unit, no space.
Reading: 25°C
